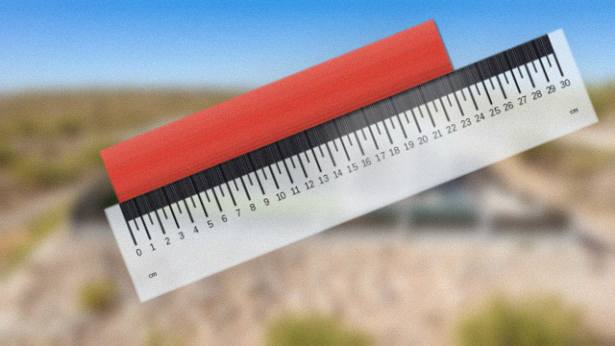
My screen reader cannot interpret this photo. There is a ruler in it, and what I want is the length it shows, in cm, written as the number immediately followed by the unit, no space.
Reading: 23.5cm
